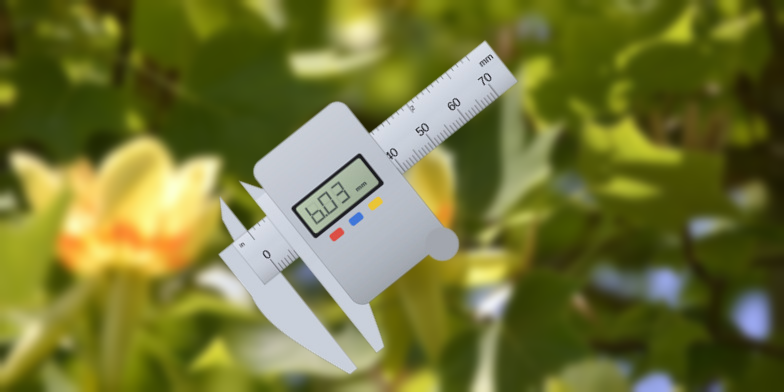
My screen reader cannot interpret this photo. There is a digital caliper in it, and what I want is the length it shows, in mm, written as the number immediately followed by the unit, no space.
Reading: 6.03mm
